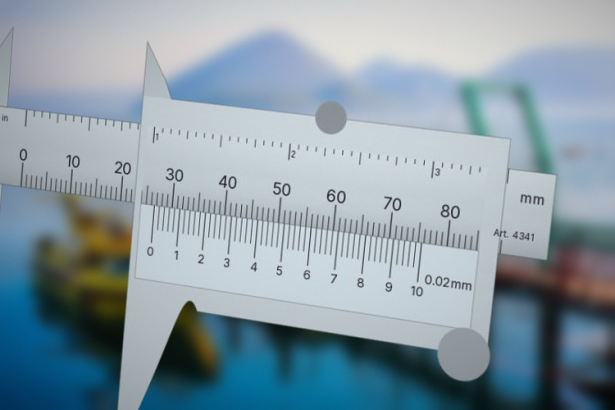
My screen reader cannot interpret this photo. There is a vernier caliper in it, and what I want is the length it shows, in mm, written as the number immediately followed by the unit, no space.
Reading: 26.6mm
